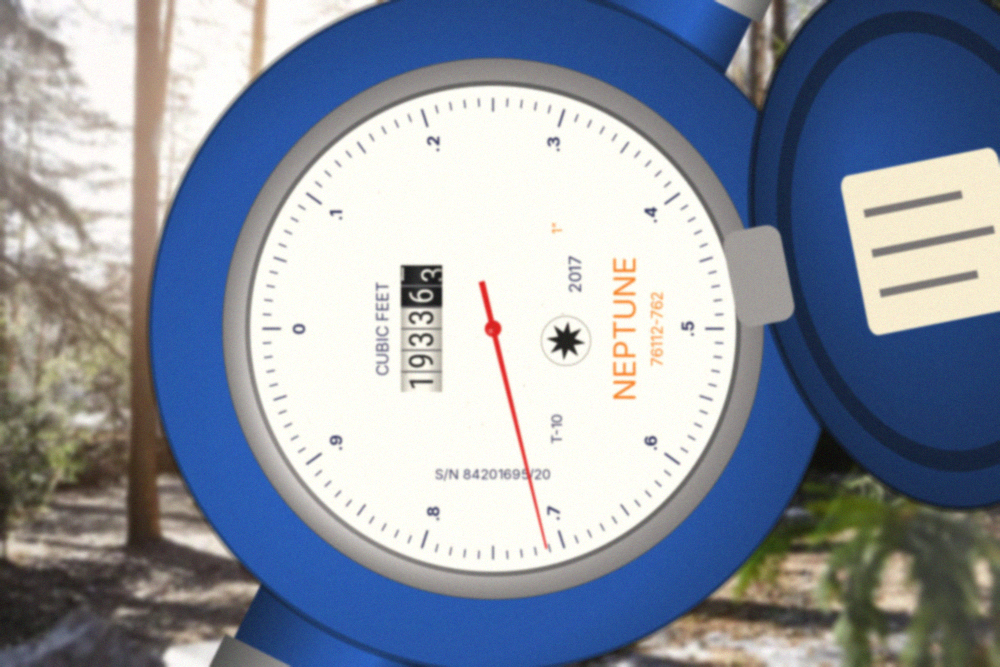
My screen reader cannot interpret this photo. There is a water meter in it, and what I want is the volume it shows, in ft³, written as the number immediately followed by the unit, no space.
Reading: 193362.71ft³
